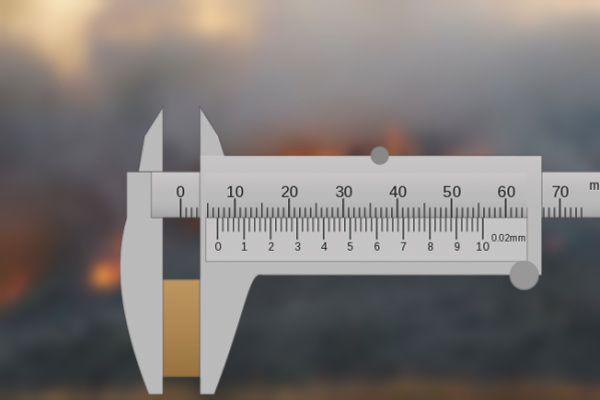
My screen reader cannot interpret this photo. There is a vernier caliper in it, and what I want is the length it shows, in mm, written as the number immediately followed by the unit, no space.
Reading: 6.8mm
